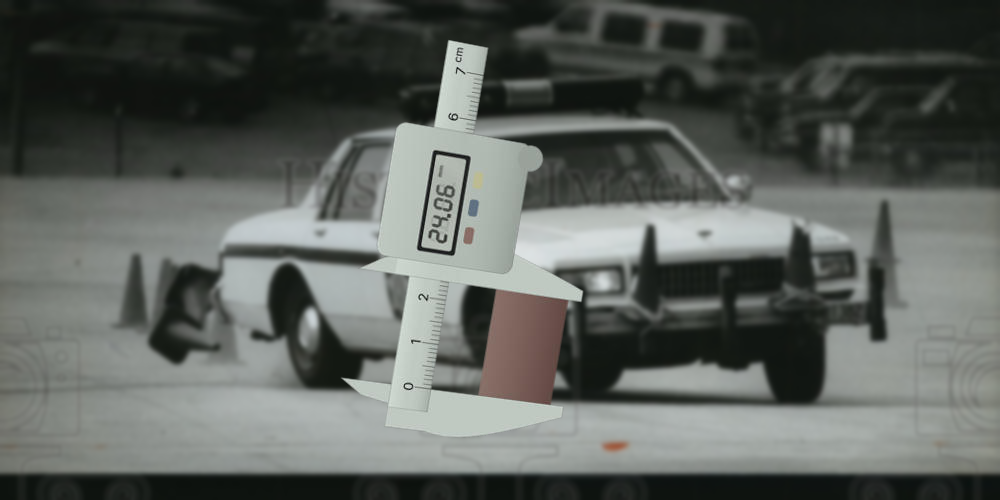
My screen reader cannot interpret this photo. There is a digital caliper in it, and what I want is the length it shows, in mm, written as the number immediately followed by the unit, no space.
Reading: 24.06mm
